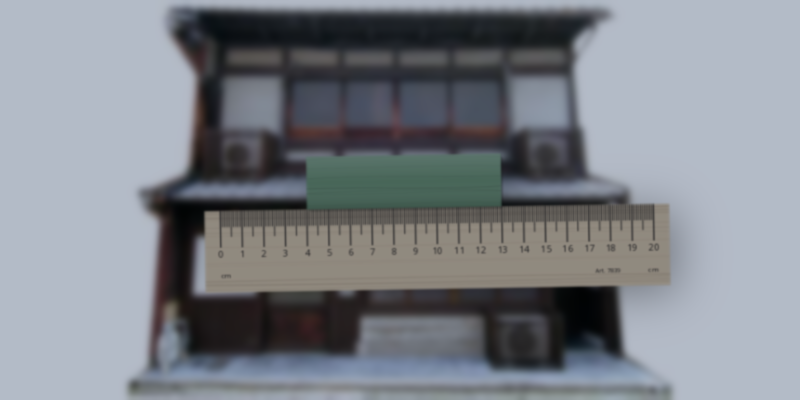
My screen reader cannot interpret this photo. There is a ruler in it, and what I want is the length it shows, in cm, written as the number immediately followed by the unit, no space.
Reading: 9cm
